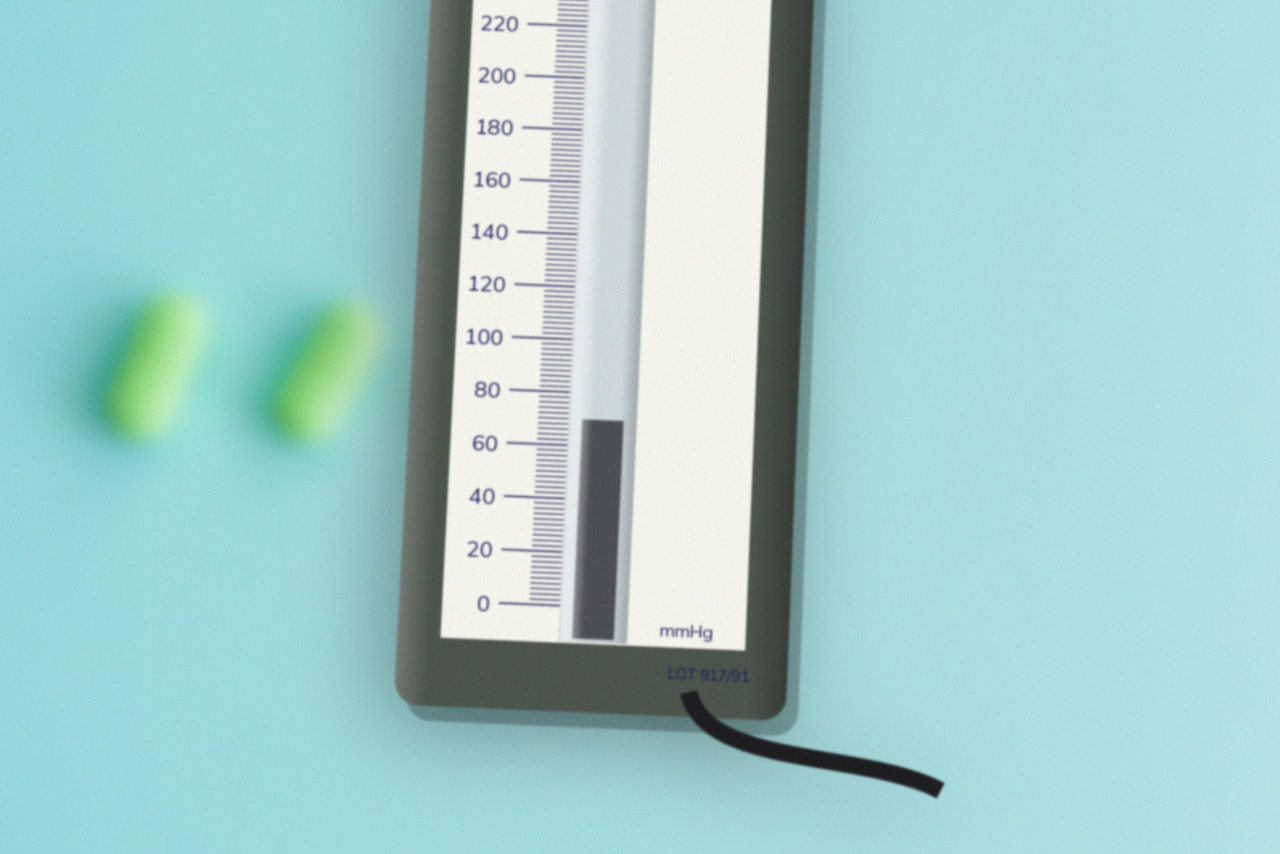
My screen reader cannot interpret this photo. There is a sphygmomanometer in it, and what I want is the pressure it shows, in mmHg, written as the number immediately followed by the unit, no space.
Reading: 70mmHg
